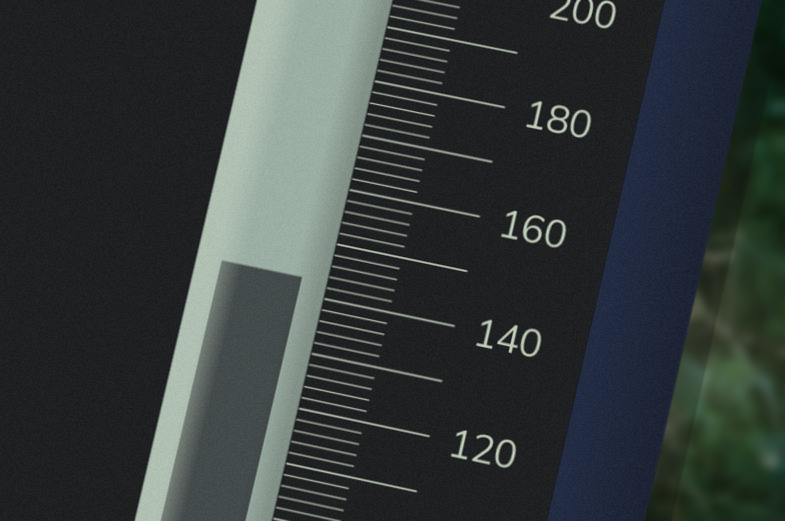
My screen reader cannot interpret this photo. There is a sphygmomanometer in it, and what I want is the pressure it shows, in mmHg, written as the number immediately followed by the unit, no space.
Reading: 143mmHg
